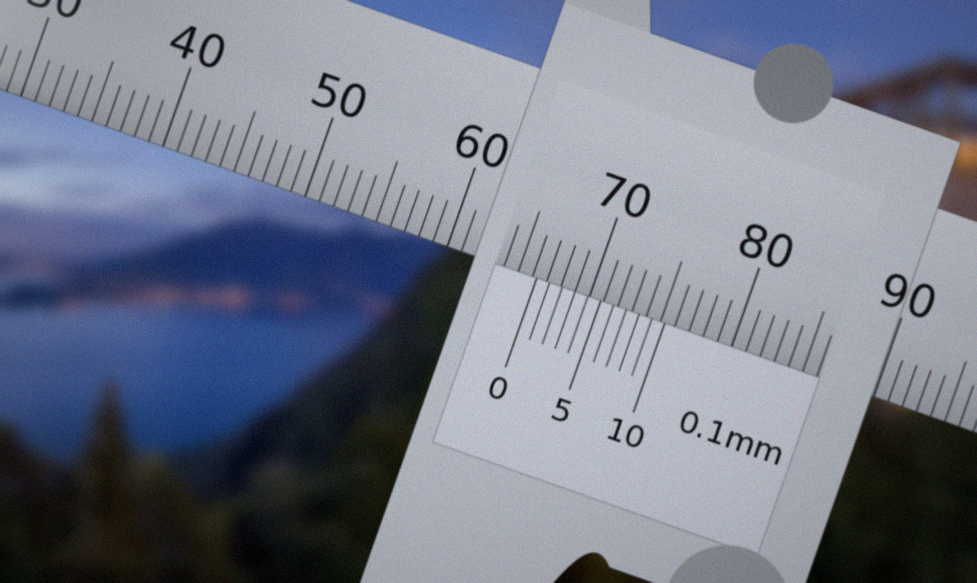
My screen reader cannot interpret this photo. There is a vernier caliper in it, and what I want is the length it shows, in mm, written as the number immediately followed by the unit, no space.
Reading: 66.3mm
